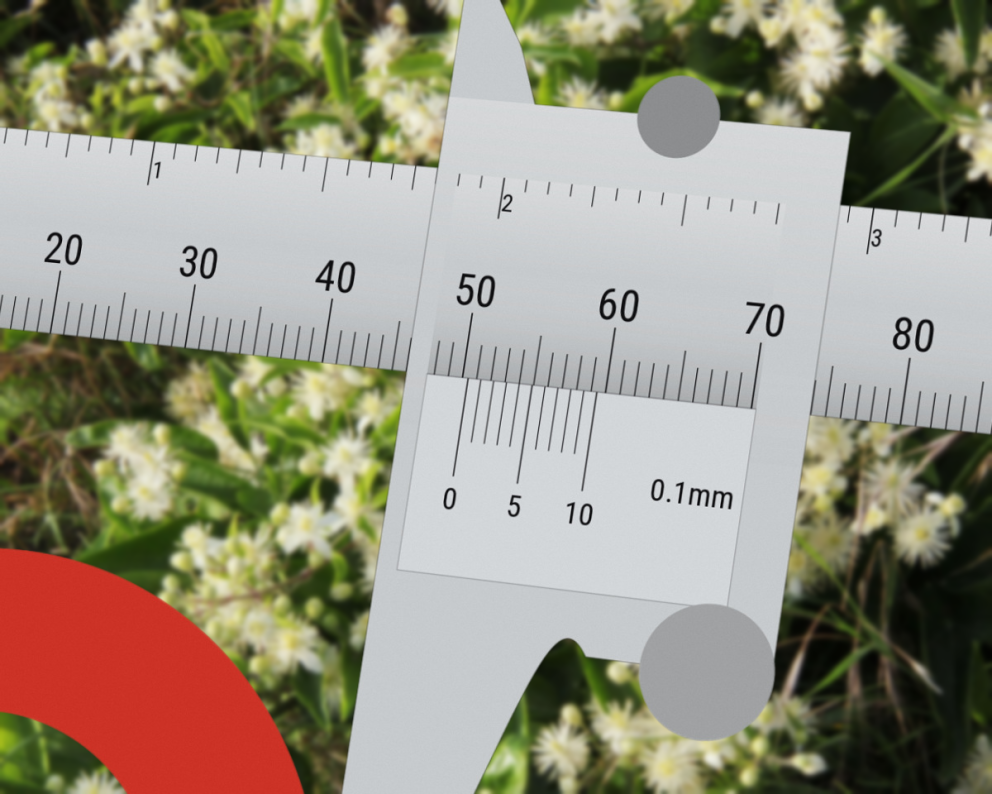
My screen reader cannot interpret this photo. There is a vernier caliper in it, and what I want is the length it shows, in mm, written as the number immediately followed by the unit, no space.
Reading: 50.4mm
